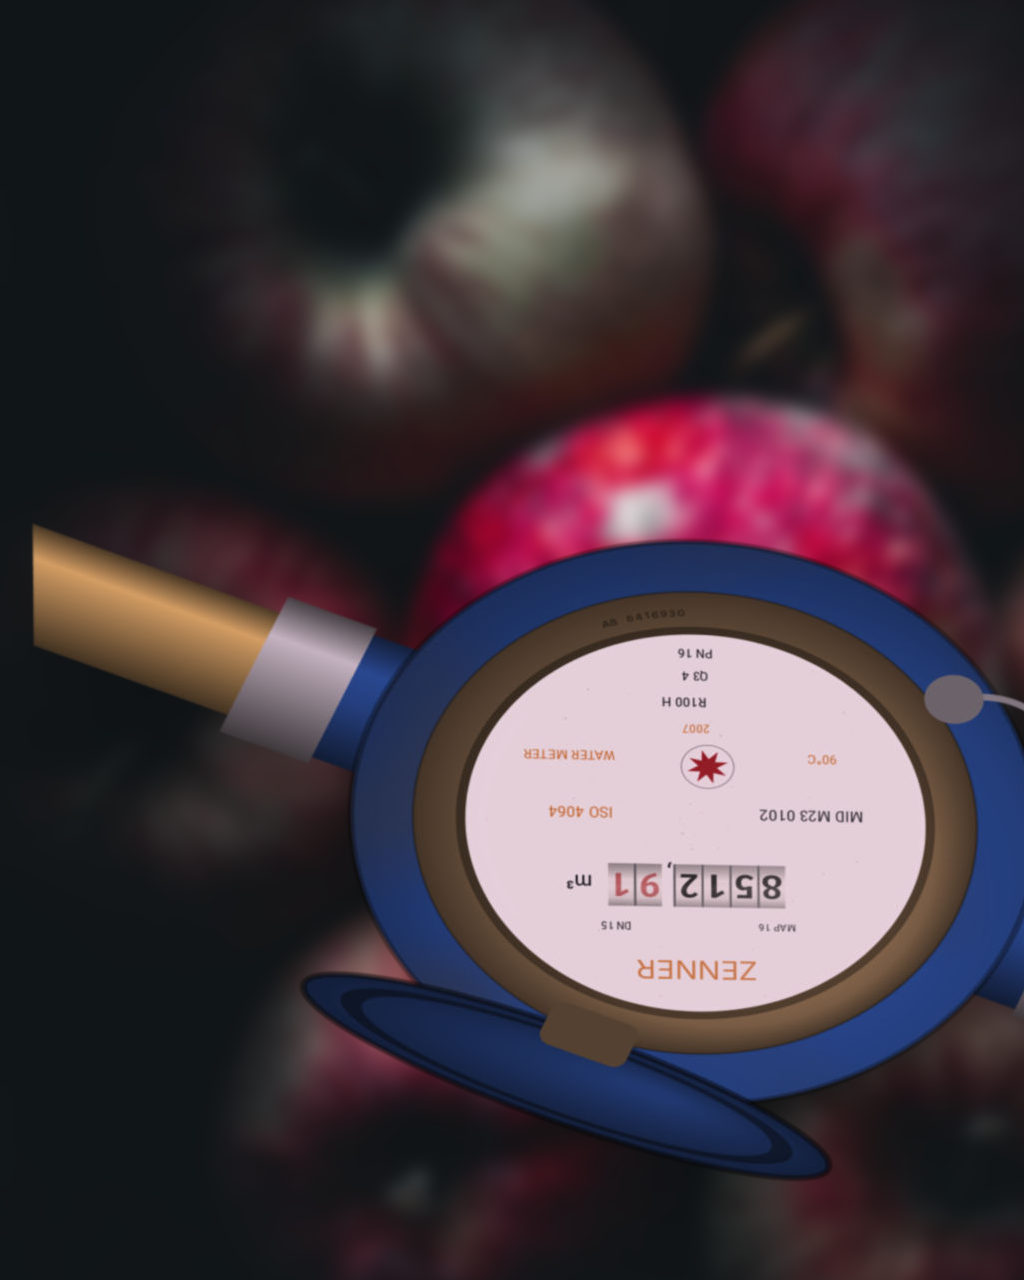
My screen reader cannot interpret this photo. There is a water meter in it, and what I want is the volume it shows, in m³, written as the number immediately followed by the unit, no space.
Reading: 8512.91m³
